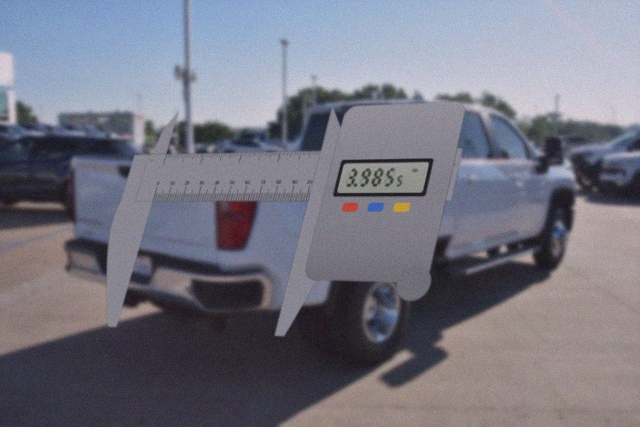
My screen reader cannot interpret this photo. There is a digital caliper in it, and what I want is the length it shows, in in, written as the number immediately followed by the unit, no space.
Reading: 3.9855in
